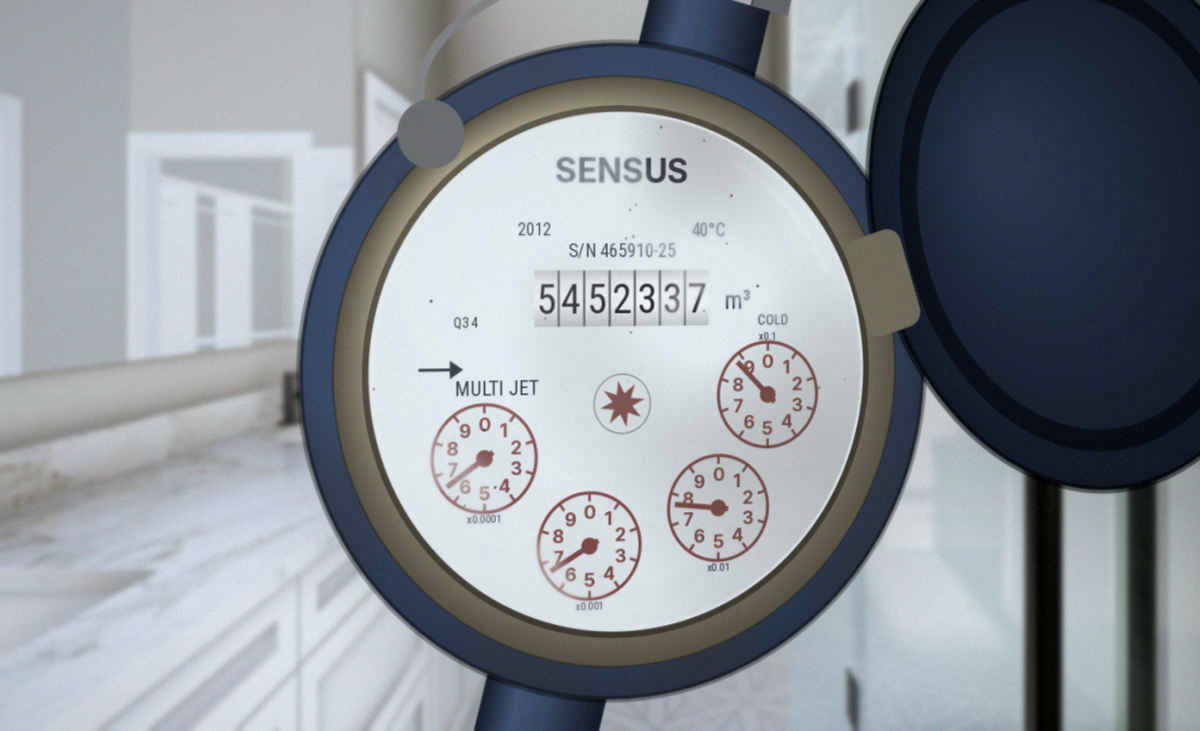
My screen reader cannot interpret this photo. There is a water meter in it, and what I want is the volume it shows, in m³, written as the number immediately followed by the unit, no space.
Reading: 5452337.8766m³
